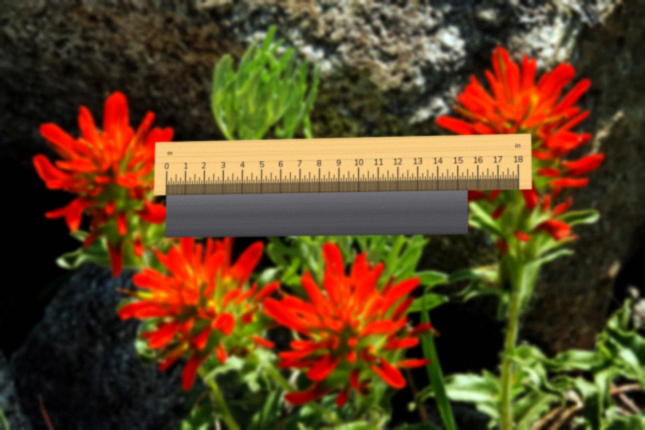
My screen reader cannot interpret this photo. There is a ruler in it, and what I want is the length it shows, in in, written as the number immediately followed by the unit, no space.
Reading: 15.5in
